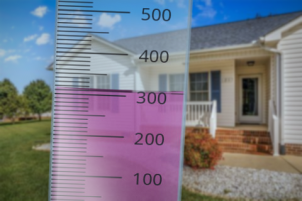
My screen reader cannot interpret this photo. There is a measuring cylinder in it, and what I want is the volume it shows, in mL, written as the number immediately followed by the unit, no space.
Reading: 310mL
